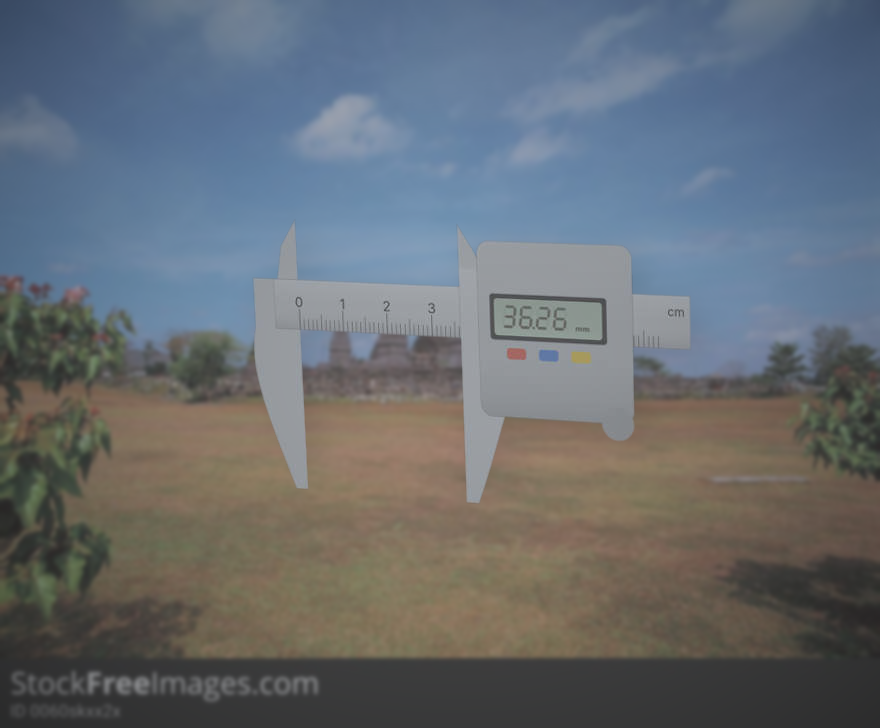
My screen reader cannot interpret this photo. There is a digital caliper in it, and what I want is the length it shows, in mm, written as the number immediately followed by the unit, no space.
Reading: 36.26mm
